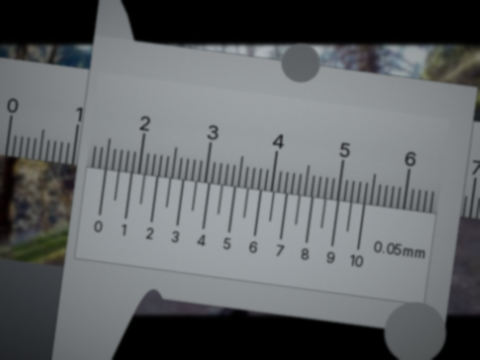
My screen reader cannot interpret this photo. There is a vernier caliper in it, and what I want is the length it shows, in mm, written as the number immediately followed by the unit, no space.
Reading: 15.0mm
